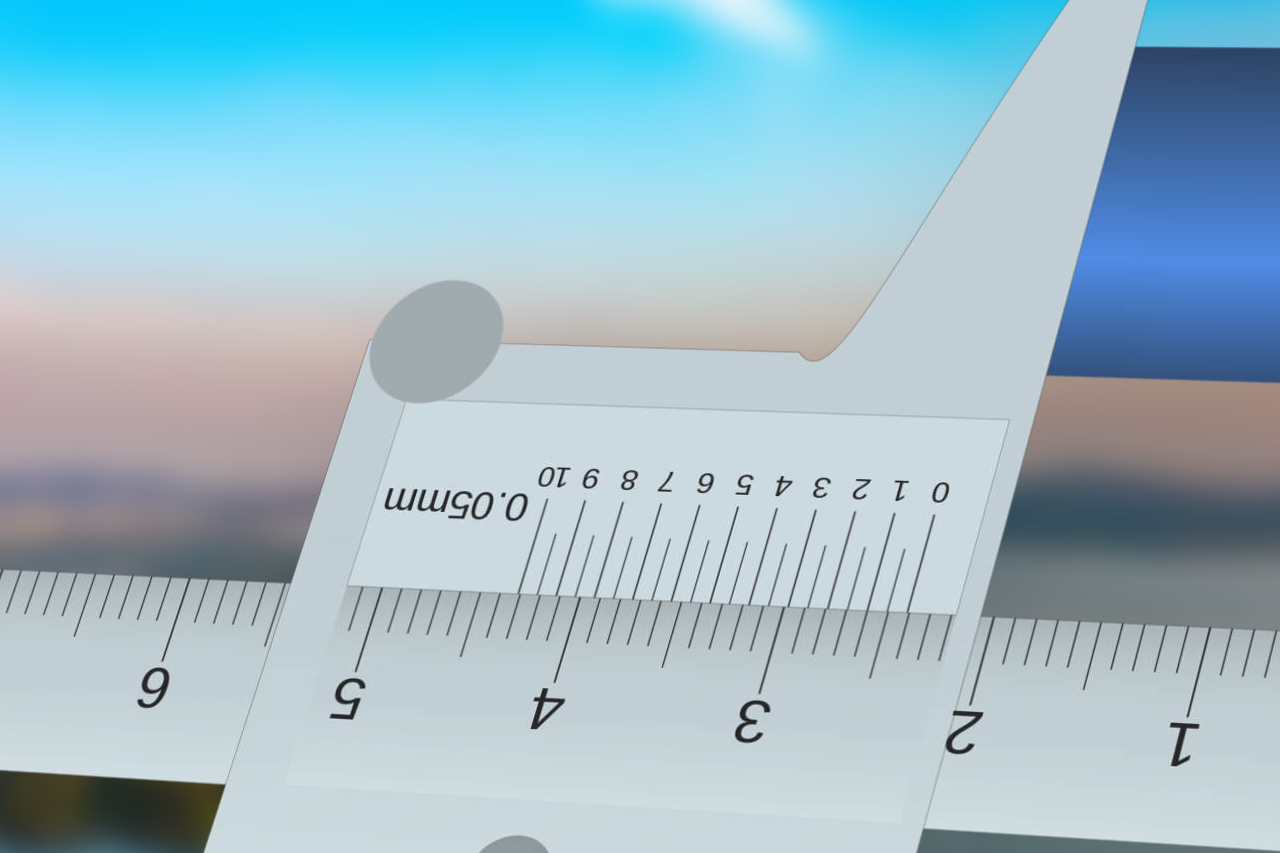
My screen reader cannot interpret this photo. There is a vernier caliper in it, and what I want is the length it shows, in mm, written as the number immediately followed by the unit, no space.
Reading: 24.1mm
